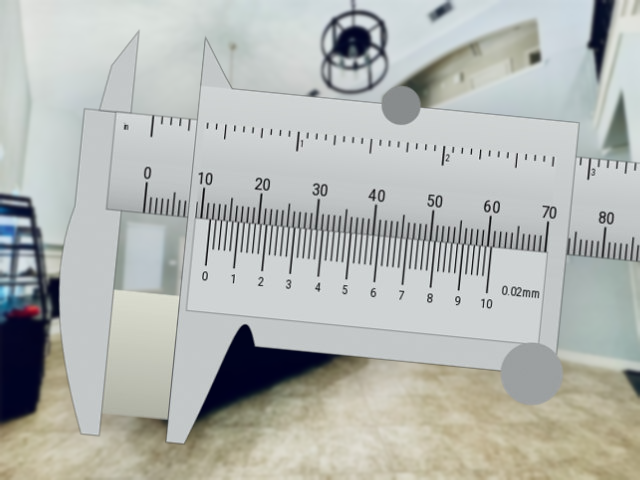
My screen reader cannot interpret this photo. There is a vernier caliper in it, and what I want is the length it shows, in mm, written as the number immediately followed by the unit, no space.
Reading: 11.6mm
